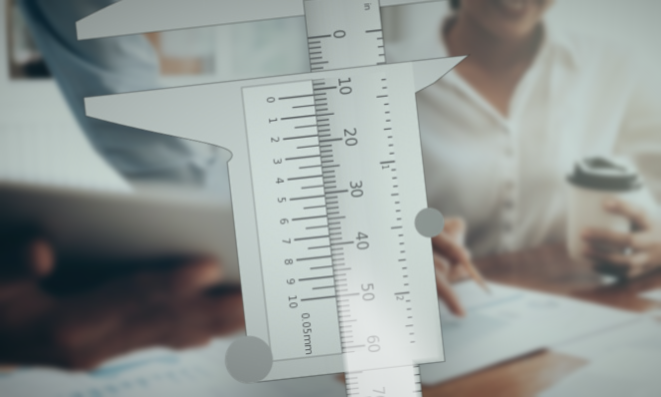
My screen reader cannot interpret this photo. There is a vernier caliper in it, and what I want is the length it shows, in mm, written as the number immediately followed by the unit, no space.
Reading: 11.0mm
